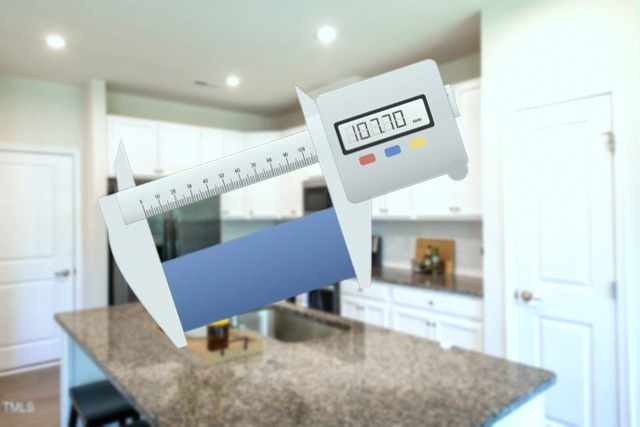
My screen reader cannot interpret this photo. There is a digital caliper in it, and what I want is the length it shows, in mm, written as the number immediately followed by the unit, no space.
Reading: 107.70mm
